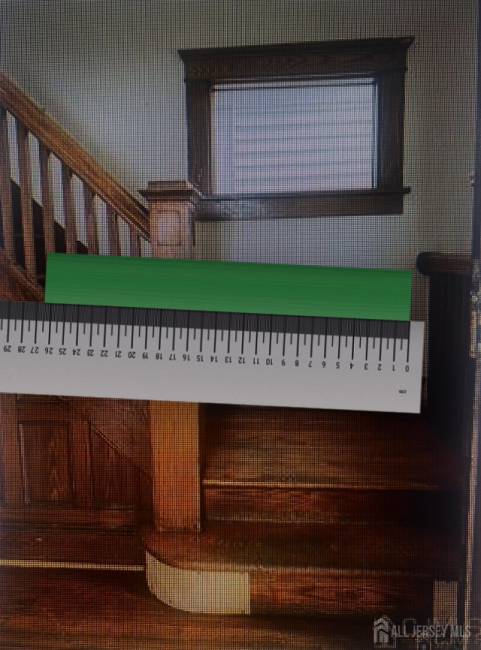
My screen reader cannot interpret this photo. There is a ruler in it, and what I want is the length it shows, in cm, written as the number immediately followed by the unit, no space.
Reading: 26.5cm
